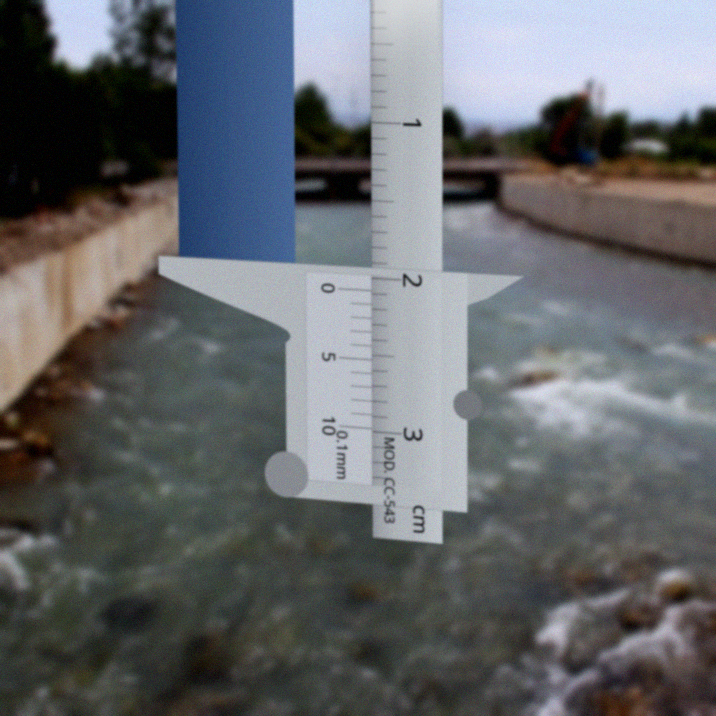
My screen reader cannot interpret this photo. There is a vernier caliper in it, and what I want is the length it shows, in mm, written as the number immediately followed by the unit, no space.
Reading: 20.8mm
